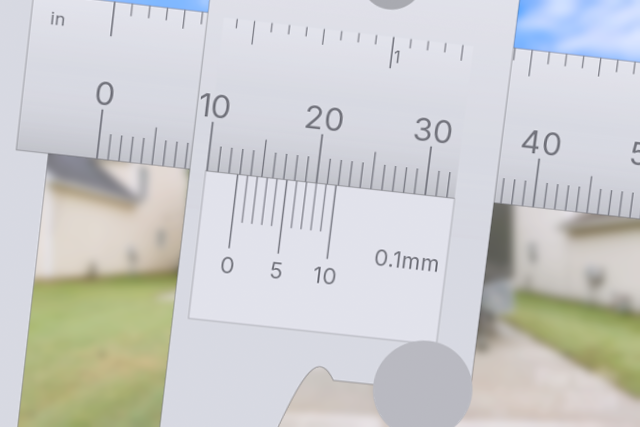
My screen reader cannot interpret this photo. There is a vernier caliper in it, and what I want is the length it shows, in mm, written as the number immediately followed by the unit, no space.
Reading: 12.8mm
